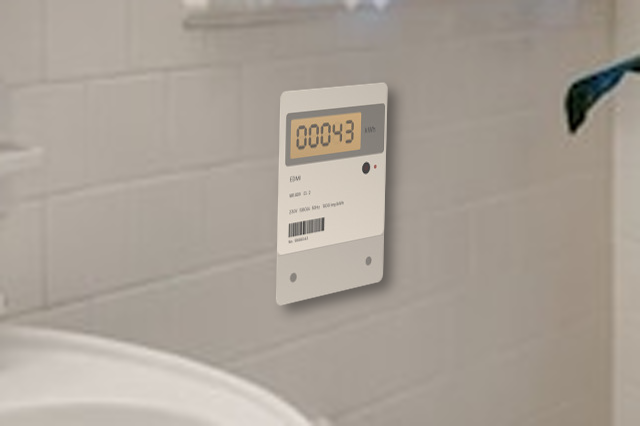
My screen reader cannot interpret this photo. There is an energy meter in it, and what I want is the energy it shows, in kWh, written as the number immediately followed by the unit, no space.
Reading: 43kWh
